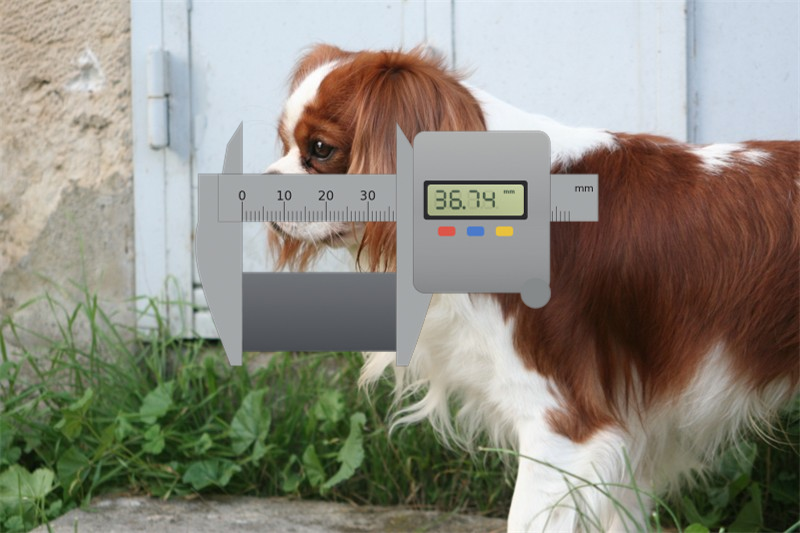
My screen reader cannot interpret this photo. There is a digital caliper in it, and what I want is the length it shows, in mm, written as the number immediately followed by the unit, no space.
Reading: 36.74mm
